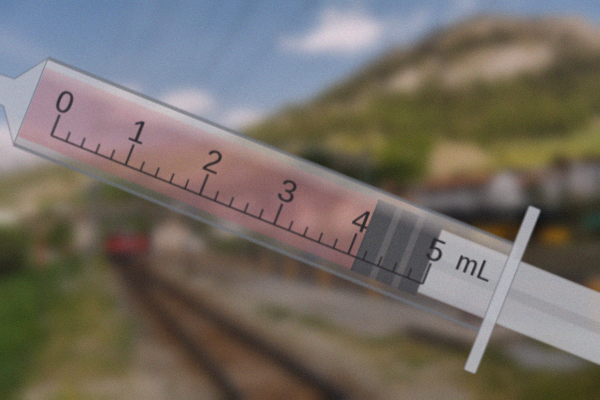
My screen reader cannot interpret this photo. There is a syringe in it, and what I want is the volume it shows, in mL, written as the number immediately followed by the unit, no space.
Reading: 4.1mL
